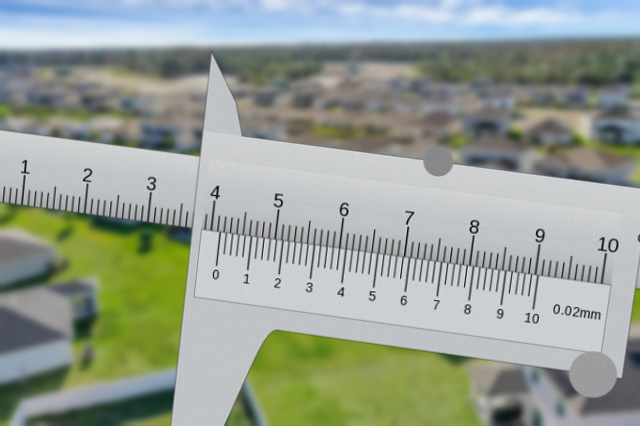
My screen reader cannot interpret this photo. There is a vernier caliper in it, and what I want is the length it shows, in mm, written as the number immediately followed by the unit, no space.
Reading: 41.4mm
